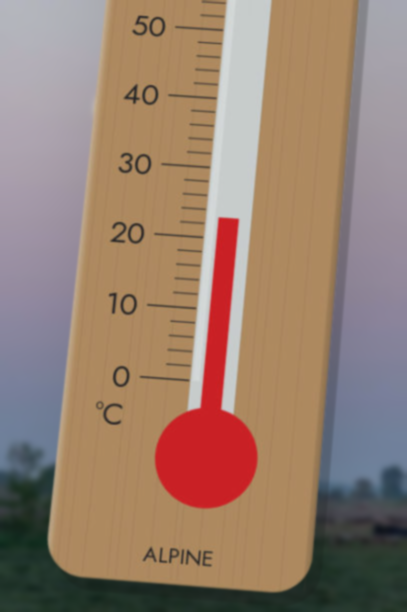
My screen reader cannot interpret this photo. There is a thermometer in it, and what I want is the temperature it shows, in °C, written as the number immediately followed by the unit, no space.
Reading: 23°C
